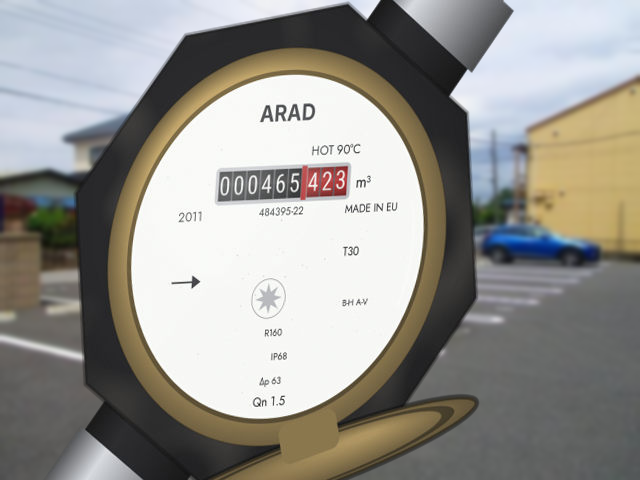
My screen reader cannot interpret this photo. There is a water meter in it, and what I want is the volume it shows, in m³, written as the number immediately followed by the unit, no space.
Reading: 465.423m³
